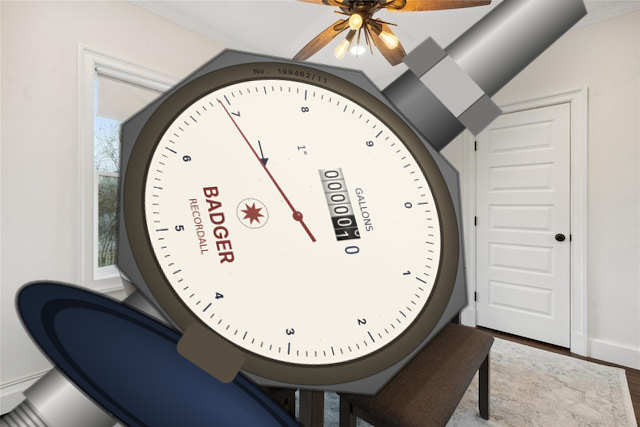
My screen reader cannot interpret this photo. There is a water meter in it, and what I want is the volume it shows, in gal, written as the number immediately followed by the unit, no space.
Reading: 6.9gal
